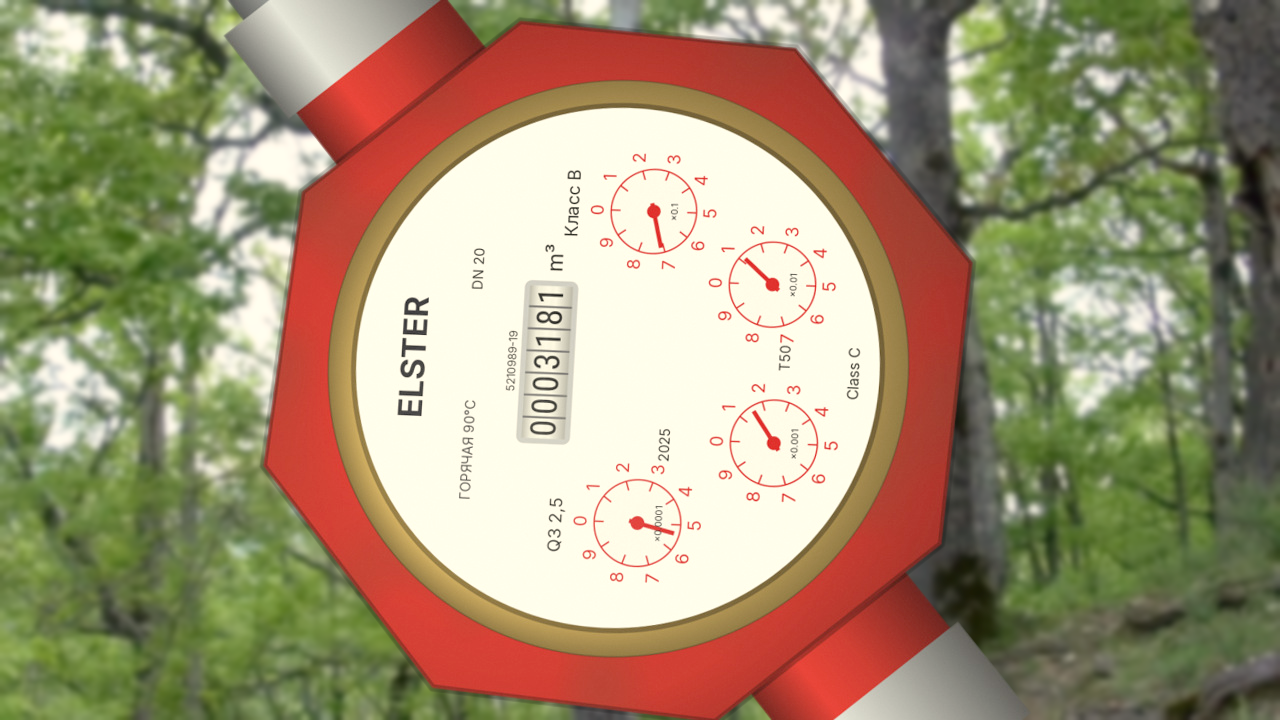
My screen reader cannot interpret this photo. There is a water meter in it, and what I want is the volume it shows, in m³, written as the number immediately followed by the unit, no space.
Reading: 3181.7115m³
